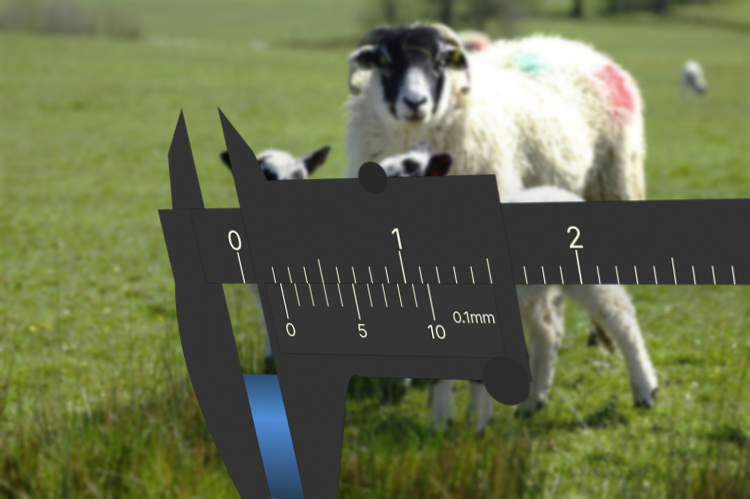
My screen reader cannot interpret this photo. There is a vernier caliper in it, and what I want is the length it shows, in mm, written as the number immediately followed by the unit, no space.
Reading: 2.3mm
